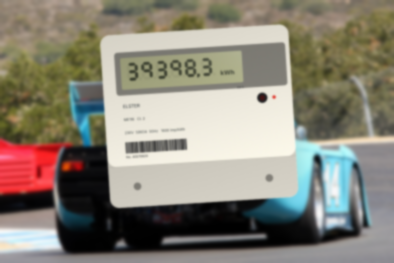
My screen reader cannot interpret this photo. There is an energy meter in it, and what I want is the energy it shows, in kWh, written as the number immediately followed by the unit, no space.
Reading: 39398.3kWh
